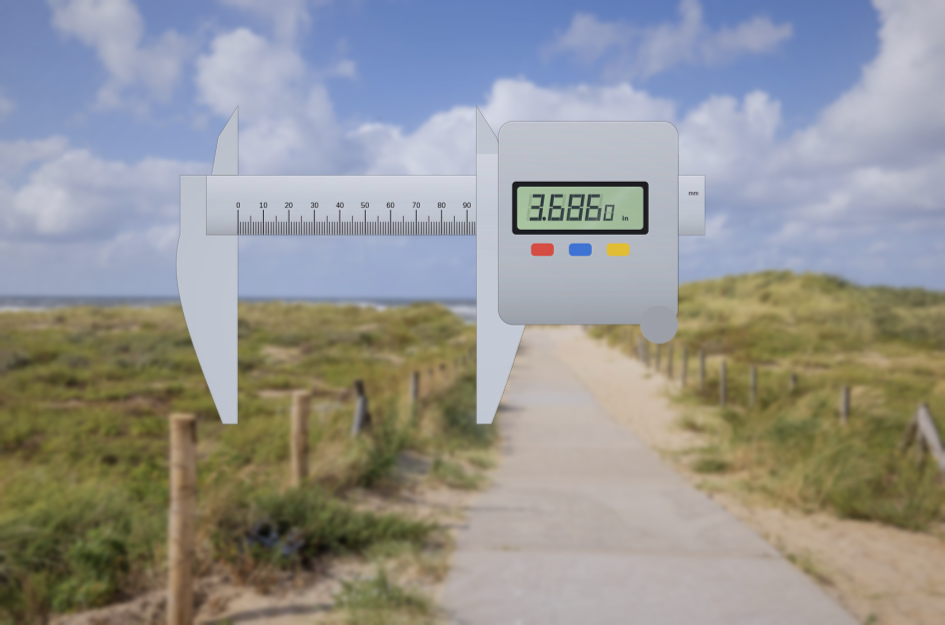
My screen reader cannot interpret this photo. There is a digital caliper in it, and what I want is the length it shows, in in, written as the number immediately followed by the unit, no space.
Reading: 3.6860in
